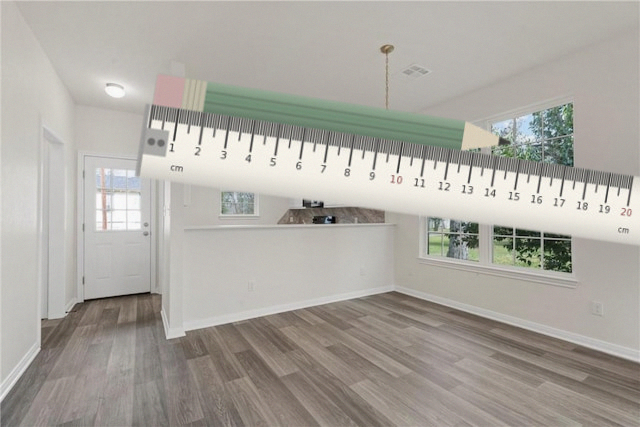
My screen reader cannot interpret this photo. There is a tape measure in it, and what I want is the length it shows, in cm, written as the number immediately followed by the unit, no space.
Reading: 14.5cm
